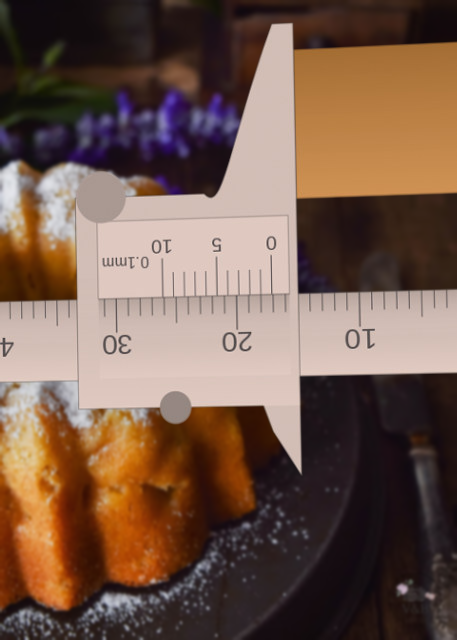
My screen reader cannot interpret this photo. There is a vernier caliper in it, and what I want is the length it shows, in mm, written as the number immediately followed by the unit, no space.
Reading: 17.1mm
